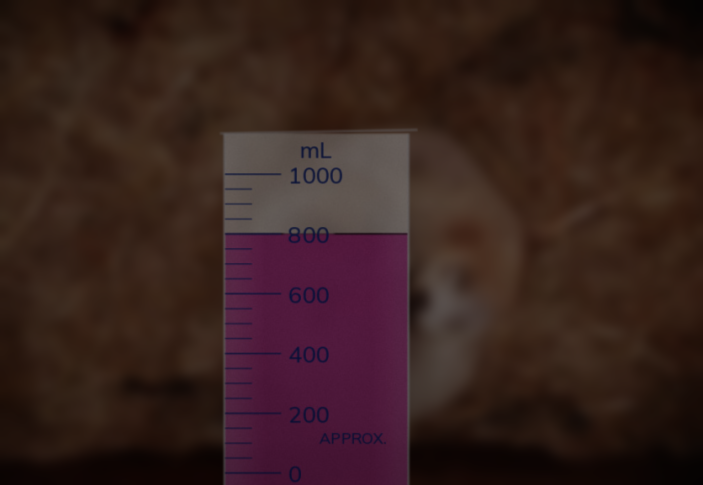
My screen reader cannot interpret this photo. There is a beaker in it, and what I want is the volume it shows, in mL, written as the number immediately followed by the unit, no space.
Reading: 800mL
